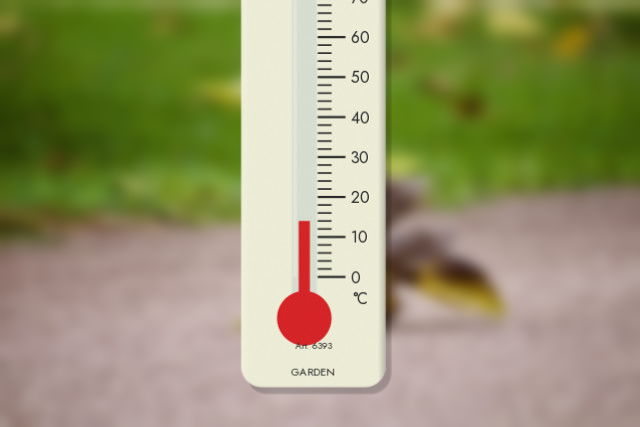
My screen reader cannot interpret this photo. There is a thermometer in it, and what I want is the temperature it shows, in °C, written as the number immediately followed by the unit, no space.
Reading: 14°C
